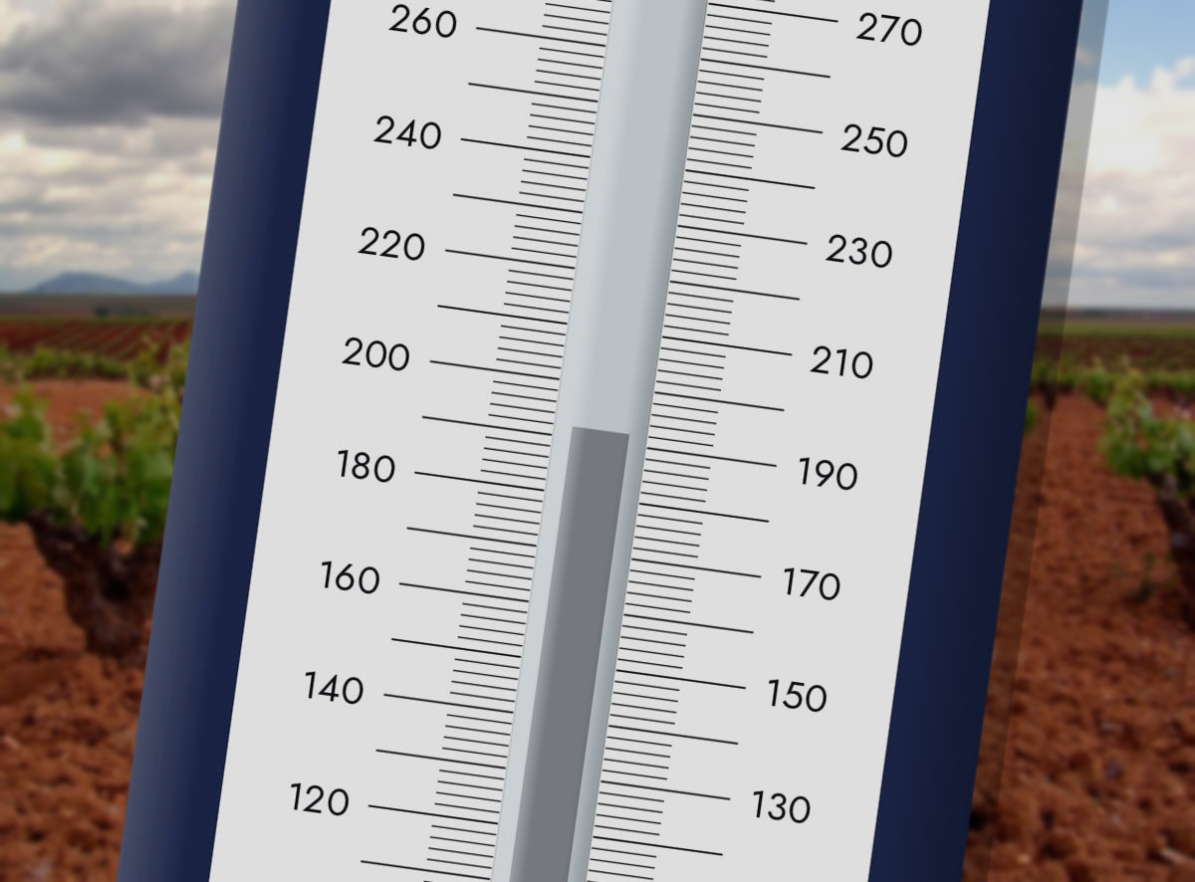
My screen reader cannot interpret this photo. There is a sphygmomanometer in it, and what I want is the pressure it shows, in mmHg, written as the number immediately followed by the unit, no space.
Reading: 192mmHg
